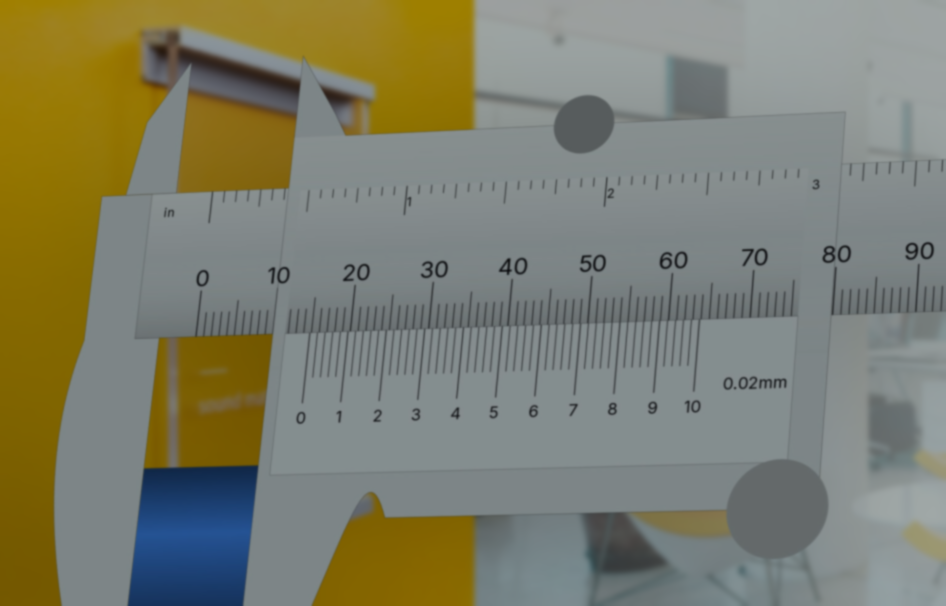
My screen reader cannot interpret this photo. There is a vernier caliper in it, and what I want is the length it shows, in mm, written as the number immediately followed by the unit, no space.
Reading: 14.8mm
